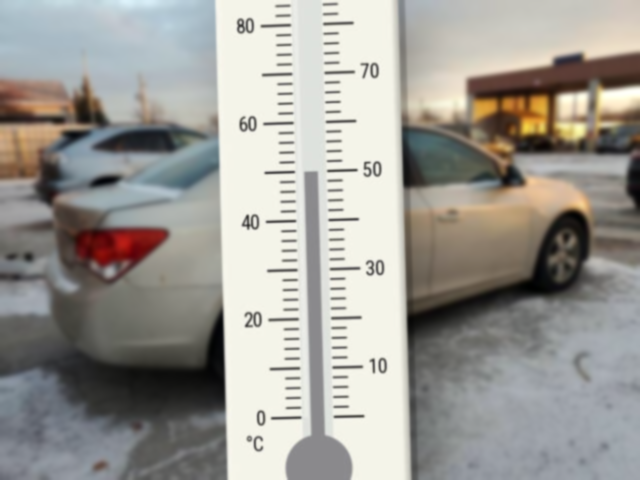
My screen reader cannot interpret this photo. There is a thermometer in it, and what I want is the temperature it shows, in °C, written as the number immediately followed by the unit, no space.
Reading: 50°C
